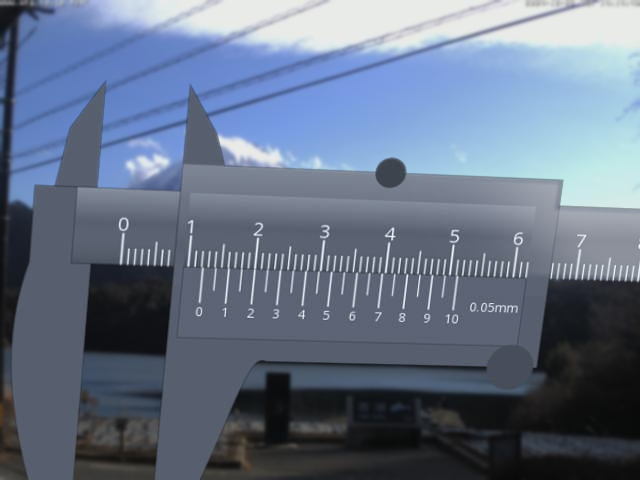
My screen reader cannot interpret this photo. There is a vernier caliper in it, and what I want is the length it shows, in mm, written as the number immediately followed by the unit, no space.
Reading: 12.2mm
